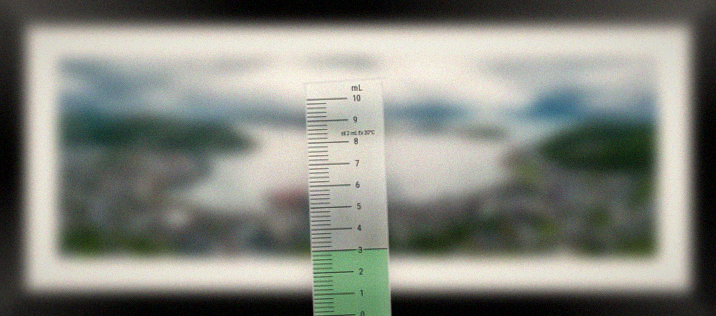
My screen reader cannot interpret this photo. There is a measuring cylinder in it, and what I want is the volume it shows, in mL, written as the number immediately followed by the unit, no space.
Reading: 3mL
